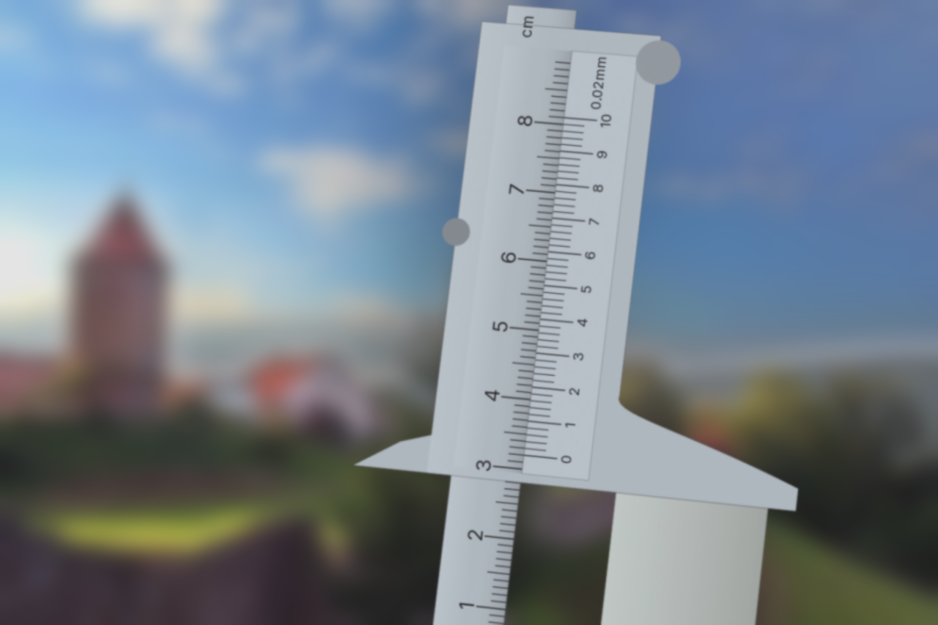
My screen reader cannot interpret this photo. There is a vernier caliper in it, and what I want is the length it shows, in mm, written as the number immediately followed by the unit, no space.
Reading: 32.0mm
